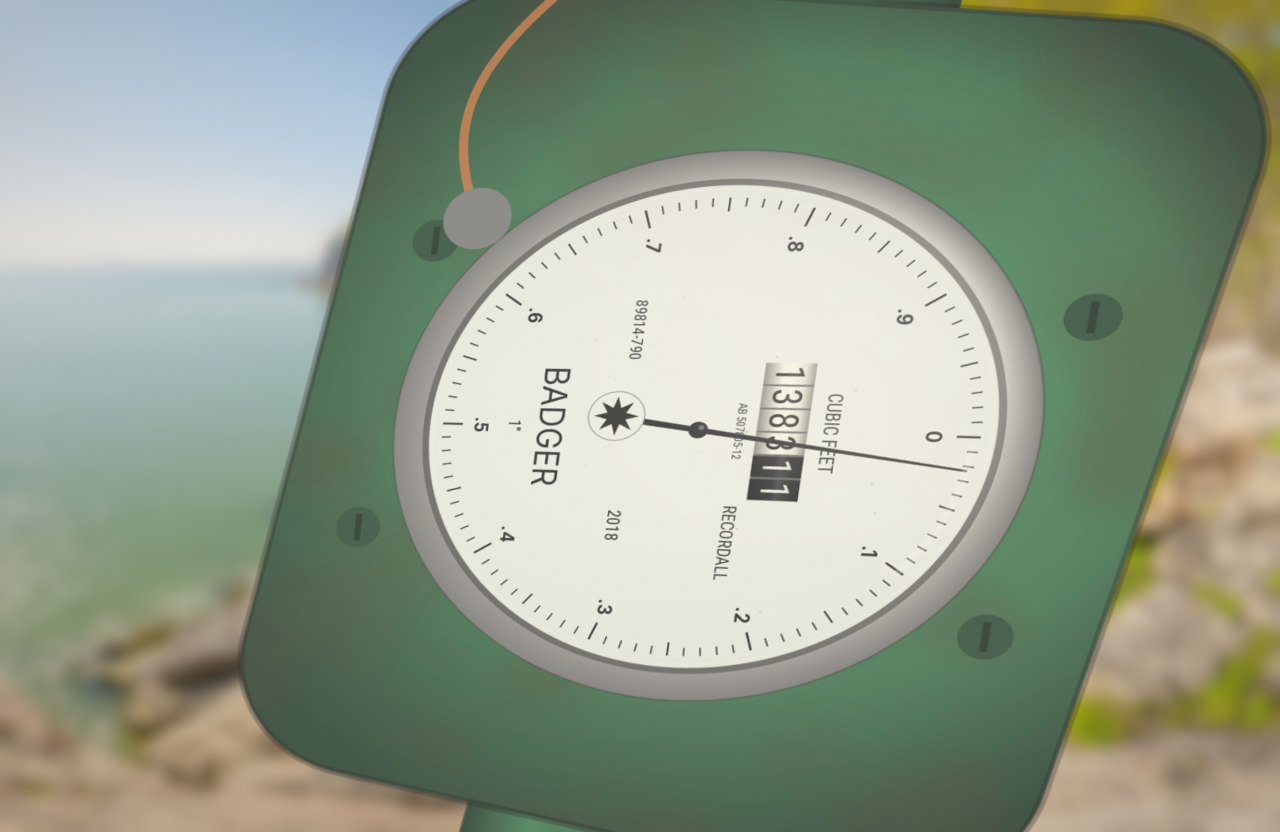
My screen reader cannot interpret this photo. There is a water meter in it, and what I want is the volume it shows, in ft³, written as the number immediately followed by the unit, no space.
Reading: 138311.02ft³
